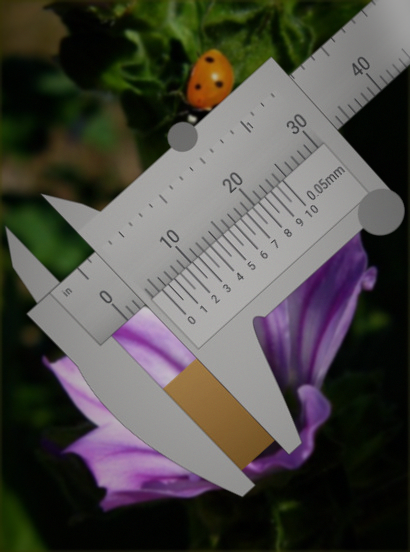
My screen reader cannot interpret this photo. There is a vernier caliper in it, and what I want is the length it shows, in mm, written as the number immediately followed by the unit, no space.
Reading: 5.4mm
